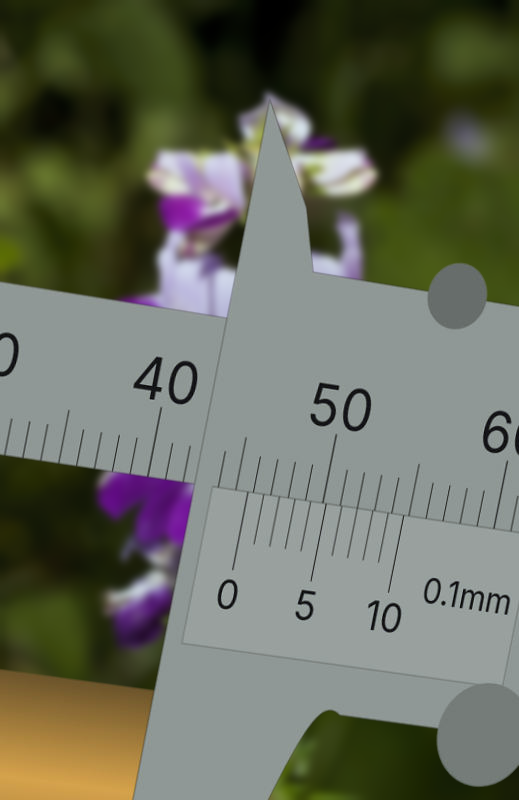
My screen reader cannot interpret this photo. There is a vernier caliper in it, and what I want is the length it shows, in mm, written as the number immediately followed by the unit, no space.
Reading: 45.7mm
